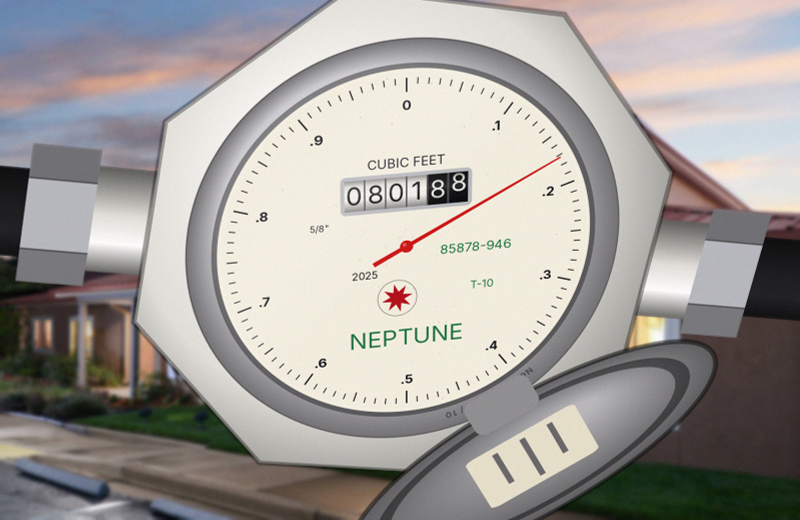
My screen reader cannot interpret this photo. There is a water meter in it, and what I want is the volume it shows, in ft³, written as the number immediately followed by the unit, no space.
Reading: 80188.17ft³
